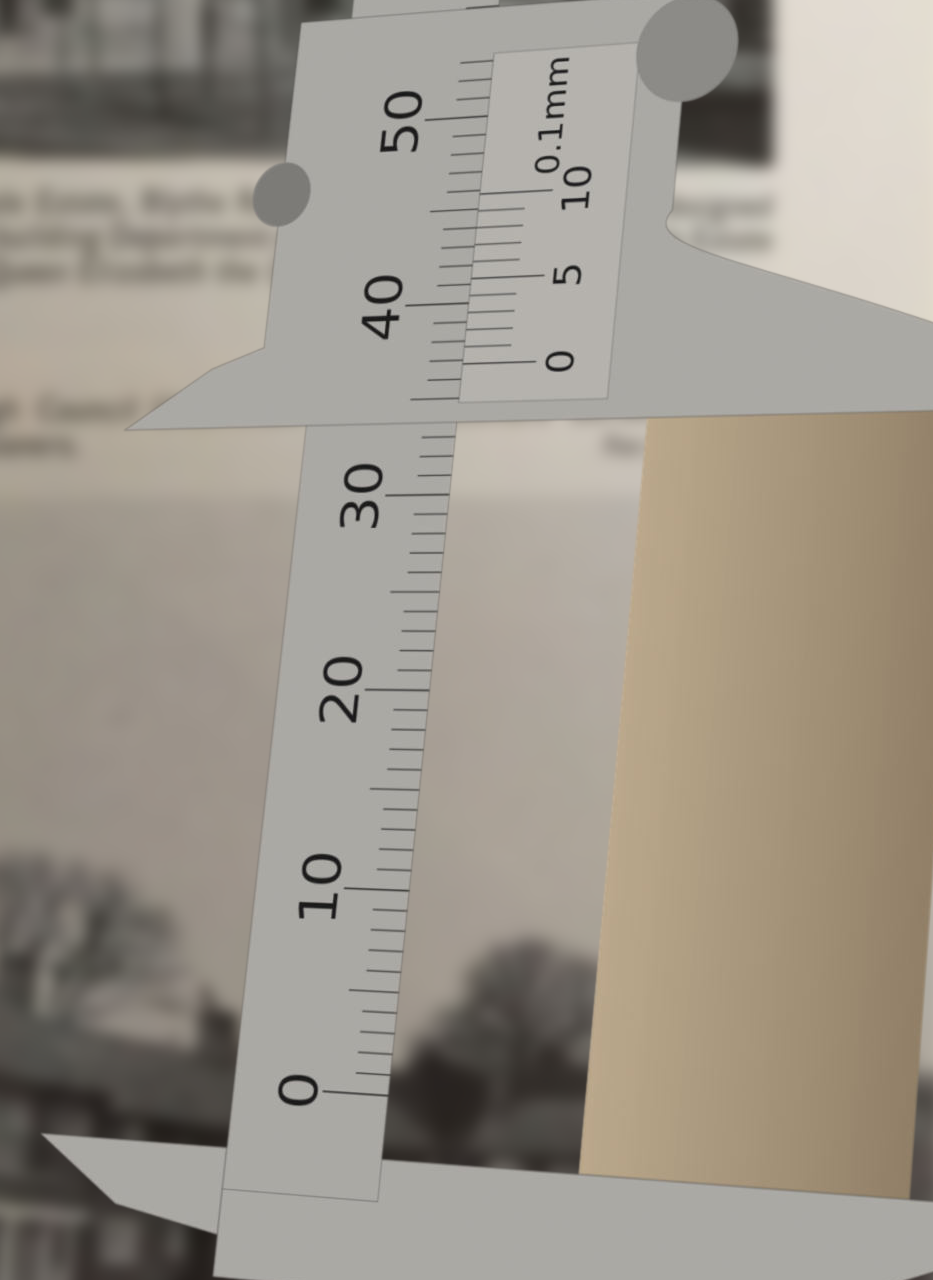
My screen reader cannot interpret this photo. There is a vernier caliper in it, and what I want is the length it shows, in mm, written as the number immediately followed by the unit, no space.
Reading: 36.8mm
